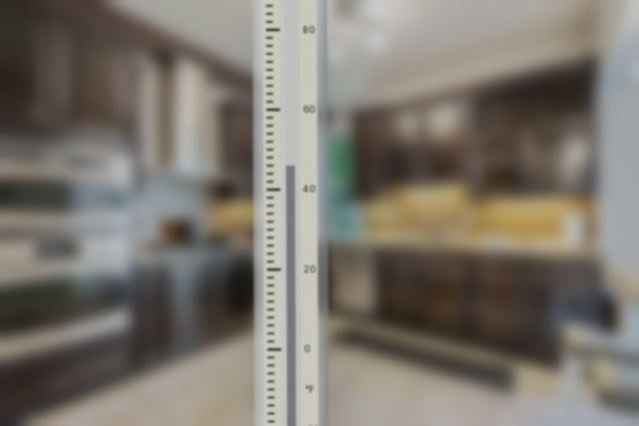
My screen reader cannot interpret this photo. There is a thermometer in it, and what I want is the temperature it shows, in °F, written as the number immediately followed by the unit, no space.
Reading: 46°F
